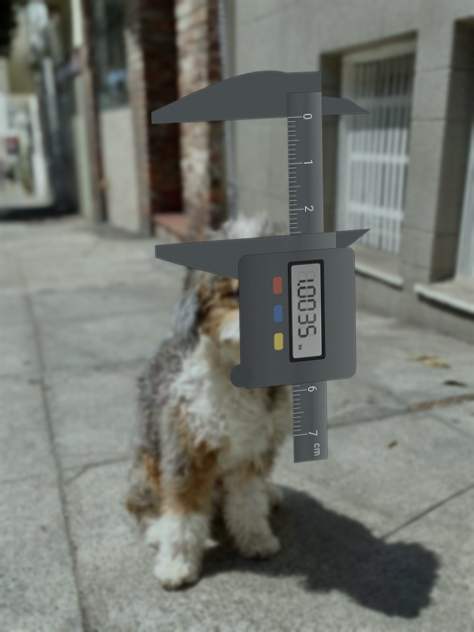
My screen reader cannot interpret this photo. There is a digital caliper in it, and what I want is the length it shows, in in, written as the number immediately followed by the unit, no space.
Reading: 1.0035in
